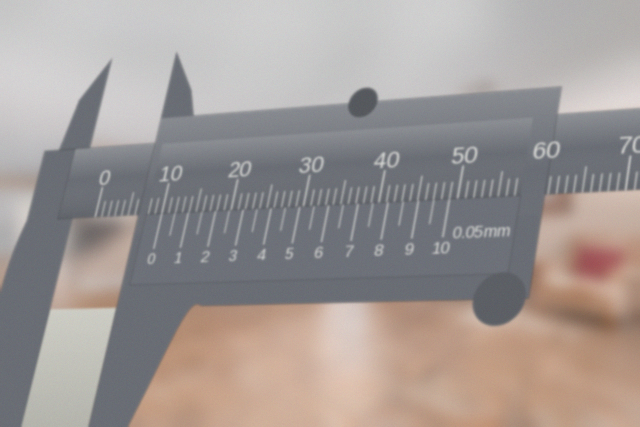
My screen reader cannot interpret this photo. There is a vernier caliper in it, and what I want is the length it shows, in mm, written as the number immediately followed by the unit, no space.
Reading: 10.0mm
